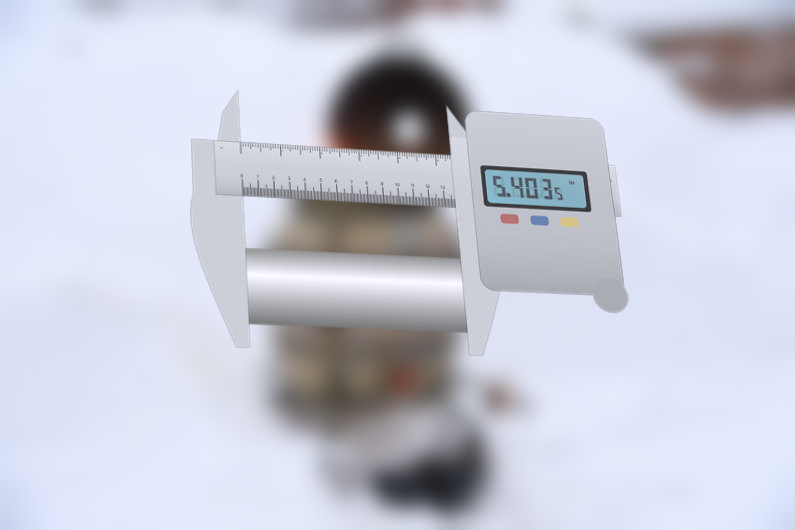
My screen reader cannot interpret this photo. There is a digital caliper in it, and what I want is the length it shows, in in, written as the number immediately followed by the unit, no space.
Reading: 5.4035in
